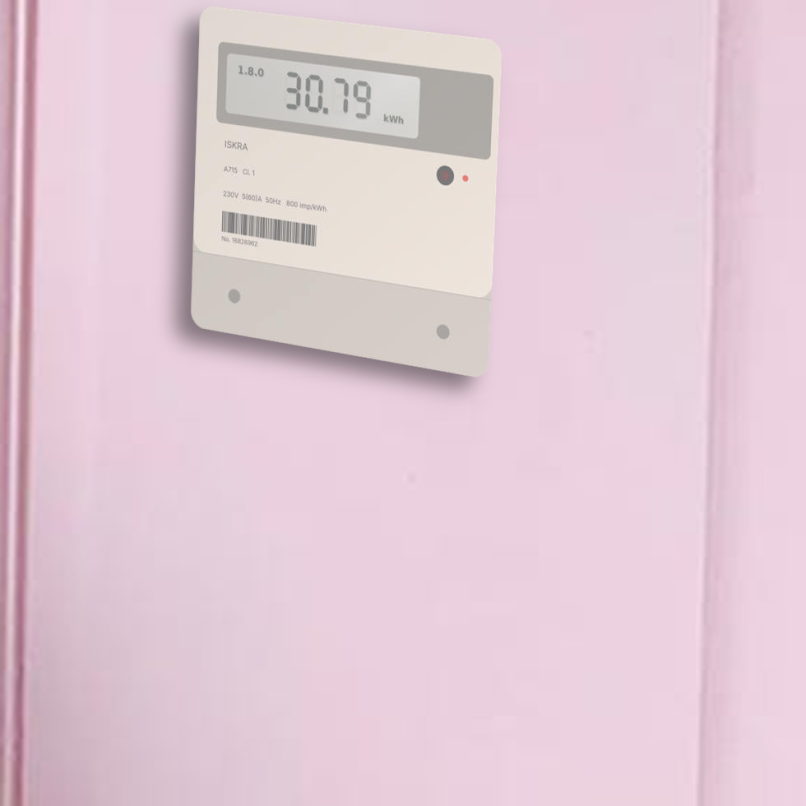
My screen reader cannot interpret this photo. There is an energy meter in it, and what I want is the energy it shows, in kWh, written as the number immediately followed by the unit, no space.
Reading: 30.79kWh
